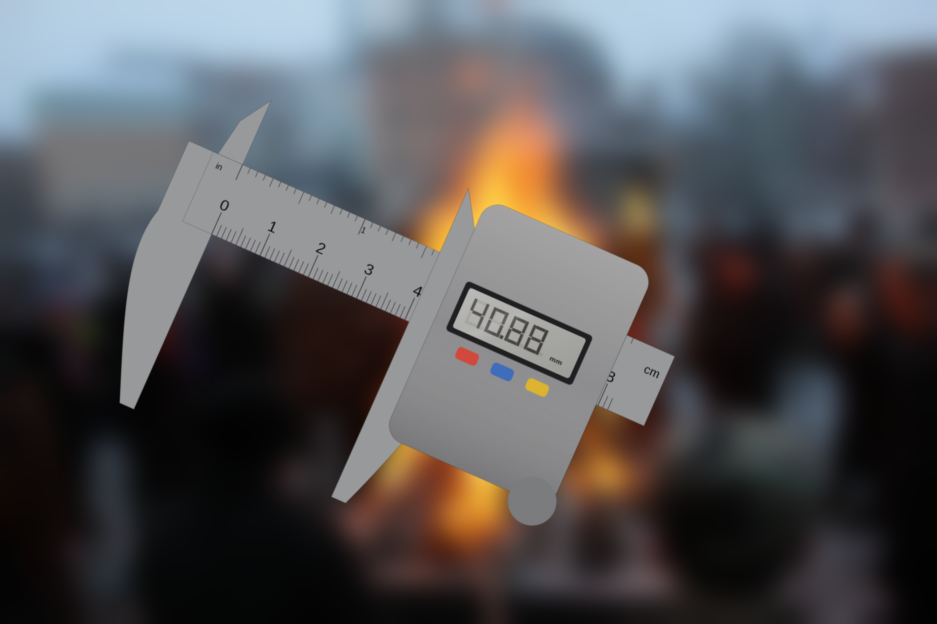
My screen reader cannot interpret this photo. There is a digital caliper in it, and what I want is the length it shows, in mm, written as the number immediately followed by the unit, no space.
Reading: 40.88mm
